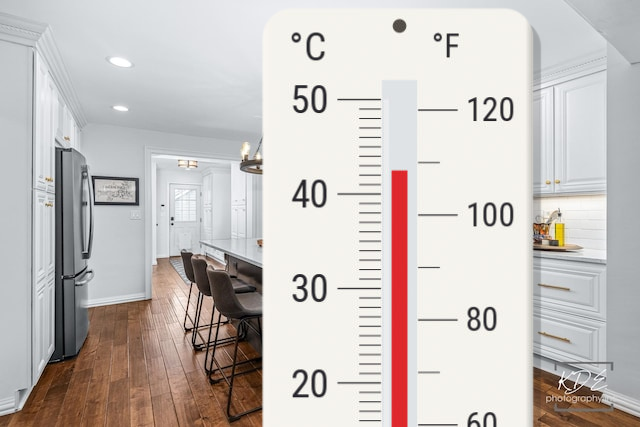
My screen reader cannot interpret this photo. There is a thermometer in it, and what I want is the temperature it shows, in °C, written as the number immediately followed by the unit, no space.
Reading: 42.5°C
